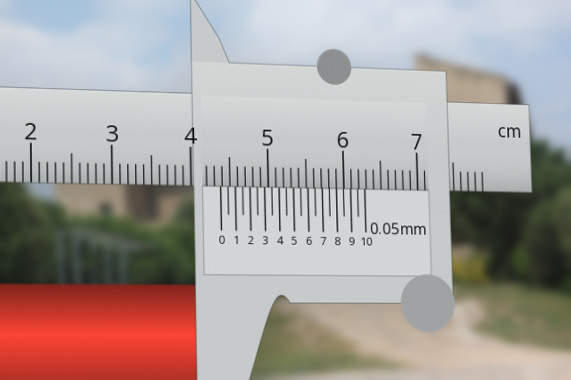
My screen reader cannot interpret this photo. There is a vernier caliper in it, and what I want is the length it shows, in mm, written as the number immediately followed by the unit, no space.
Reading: 43.8mm
